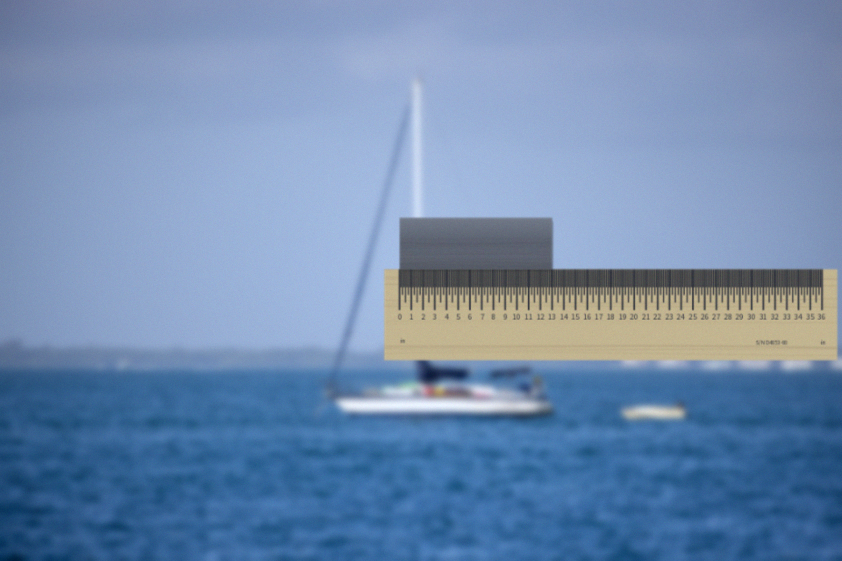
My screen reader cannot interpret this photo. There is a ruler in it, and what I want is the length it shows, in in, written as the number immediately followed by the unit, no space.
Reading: 13in
